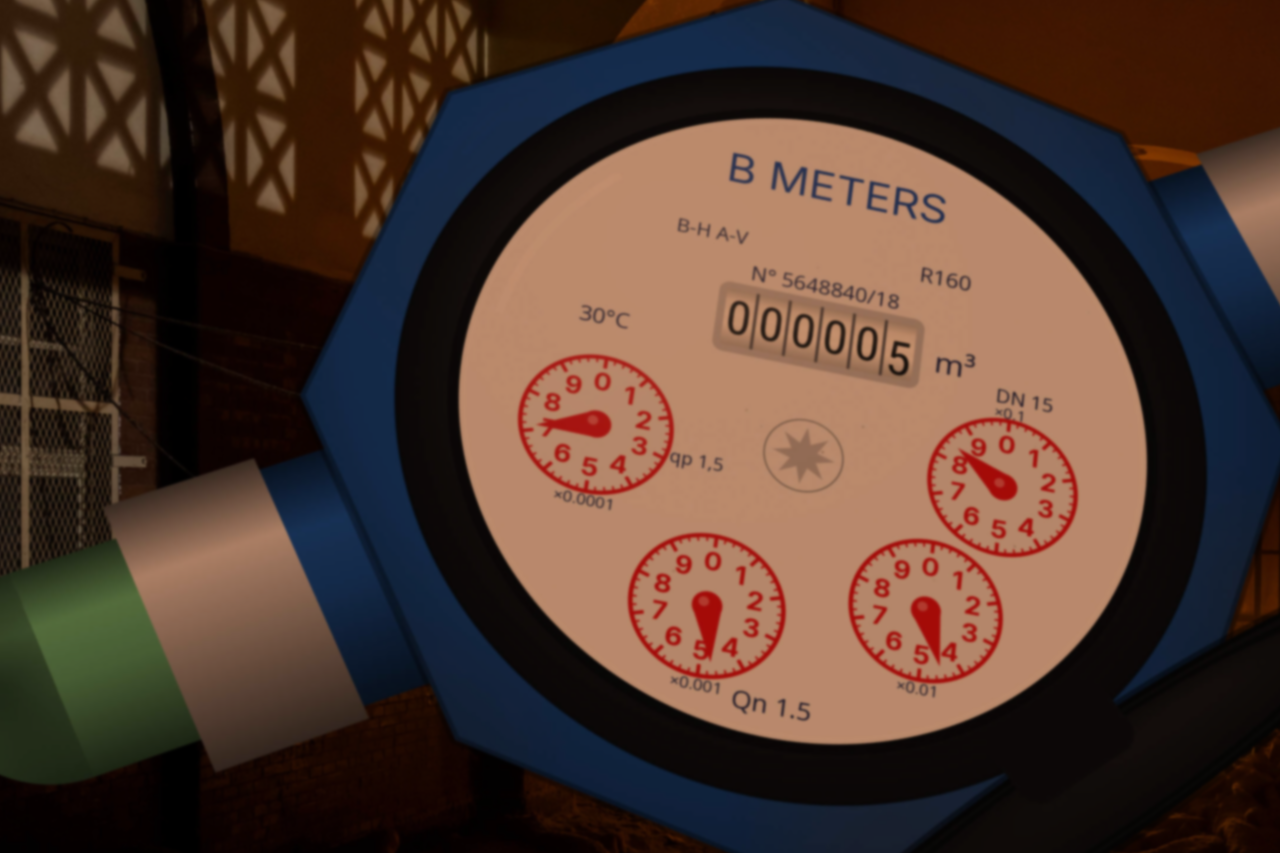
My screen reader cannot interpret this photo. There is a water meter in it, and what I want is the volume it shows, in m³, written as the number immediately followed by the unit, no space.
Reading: 4.8447m³
